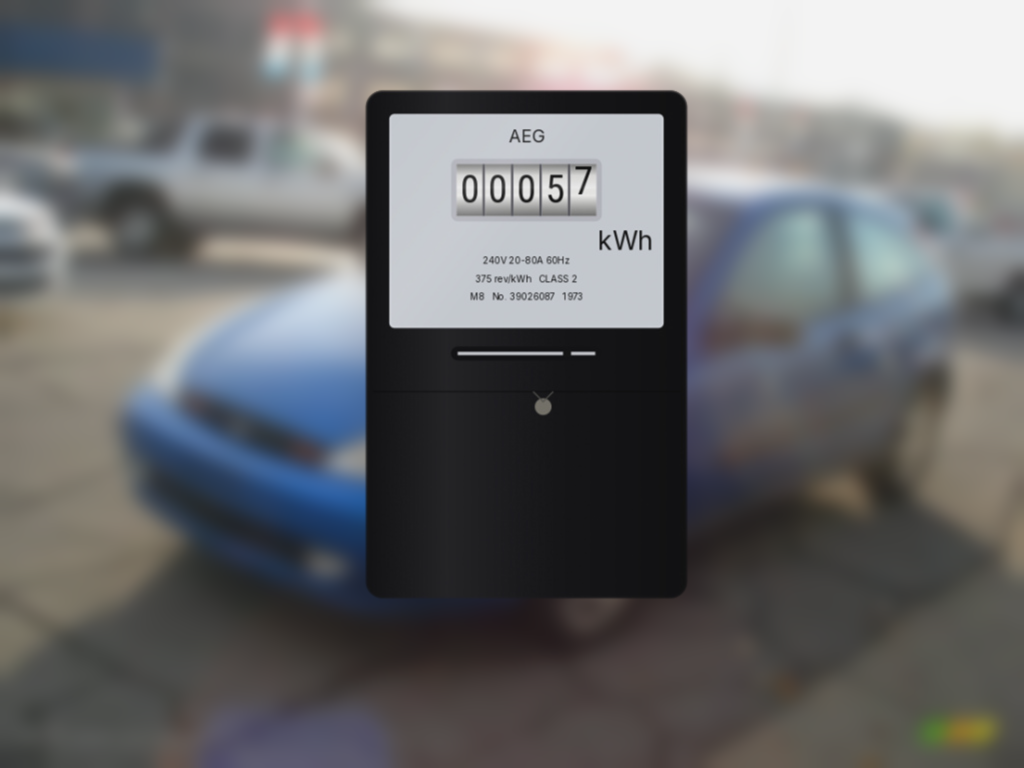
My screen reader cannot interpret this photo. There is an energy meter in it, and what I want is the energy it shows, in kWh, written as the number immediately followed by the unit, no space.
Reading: 57kWh
